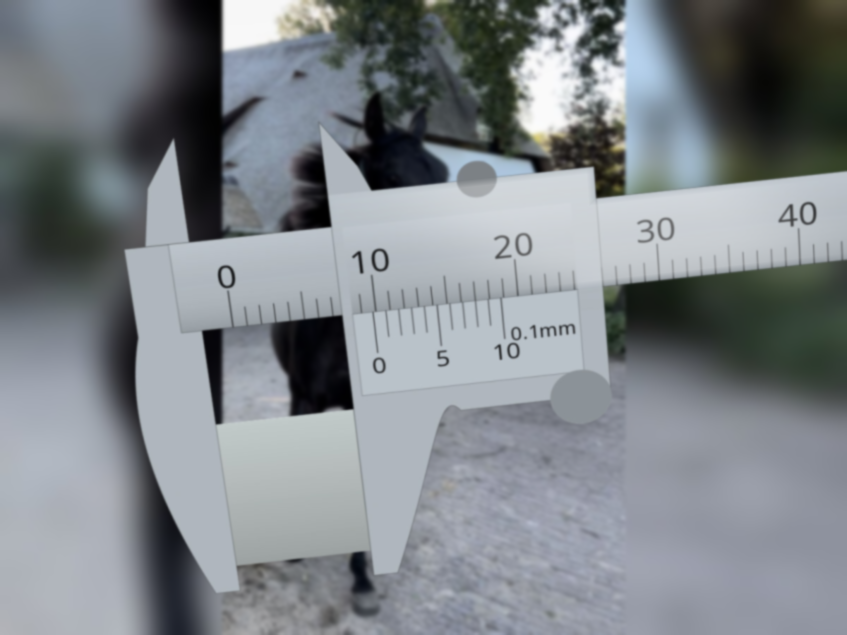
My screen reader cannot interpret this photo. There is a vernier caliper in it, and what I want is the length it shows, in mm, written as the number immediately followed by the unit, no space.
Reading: 9.8mm
